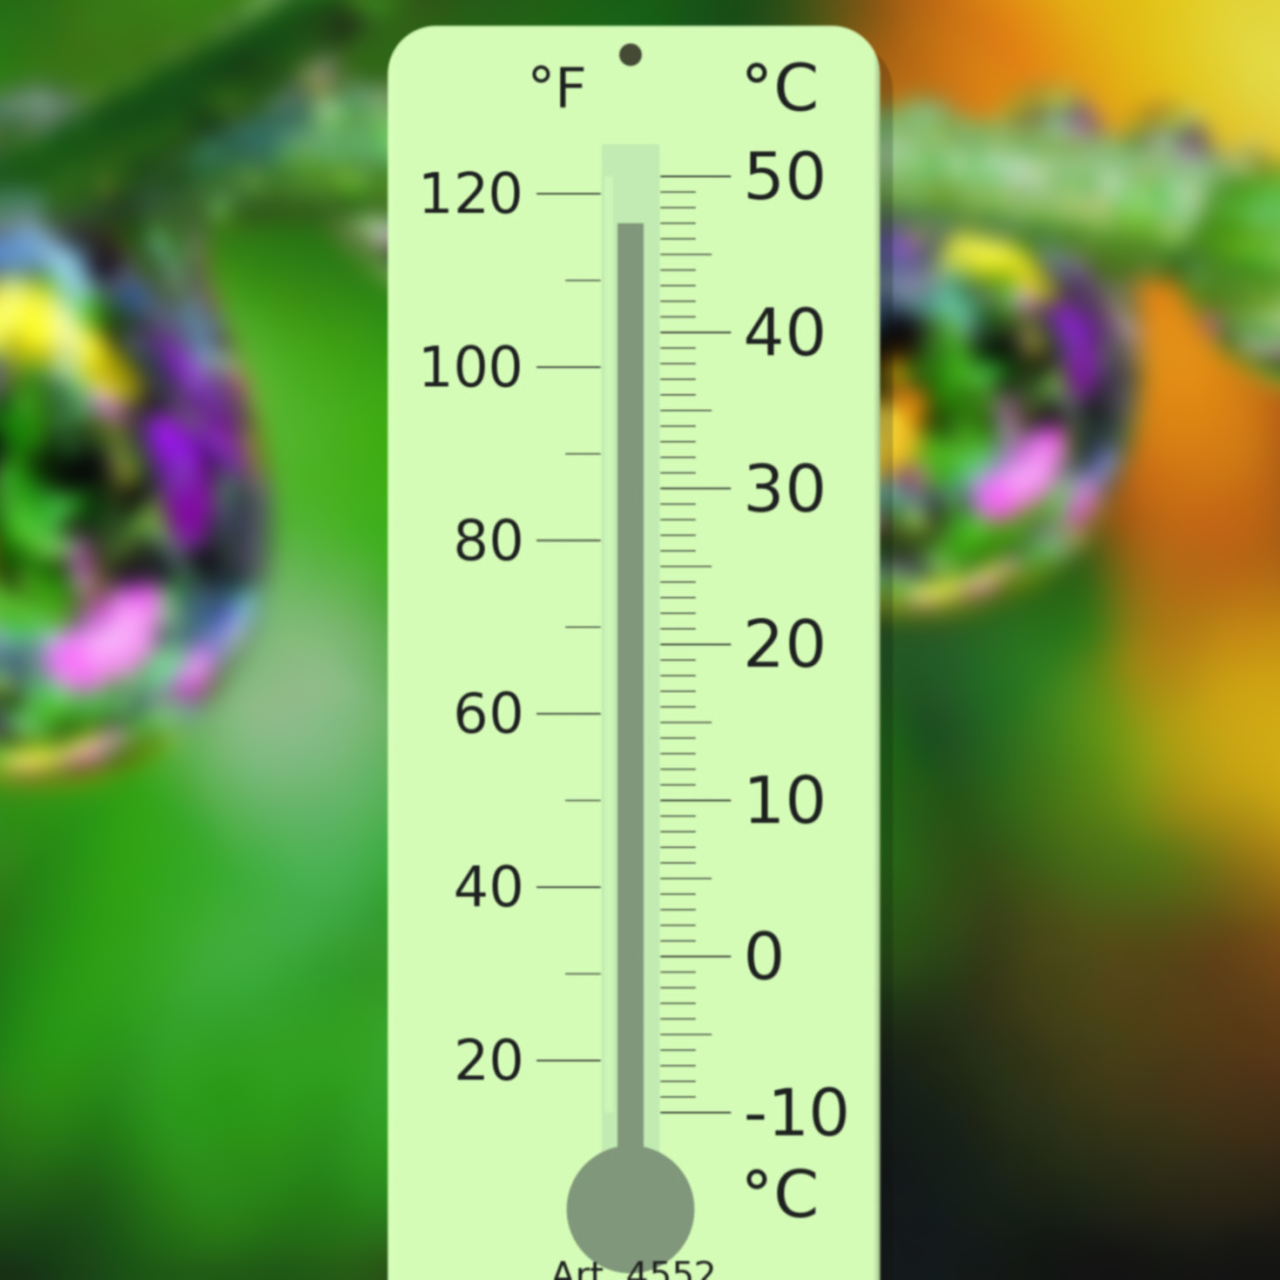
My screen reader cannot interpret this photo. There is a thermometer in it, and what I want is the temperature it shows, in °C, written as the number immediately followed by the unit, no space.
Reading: 47°C
